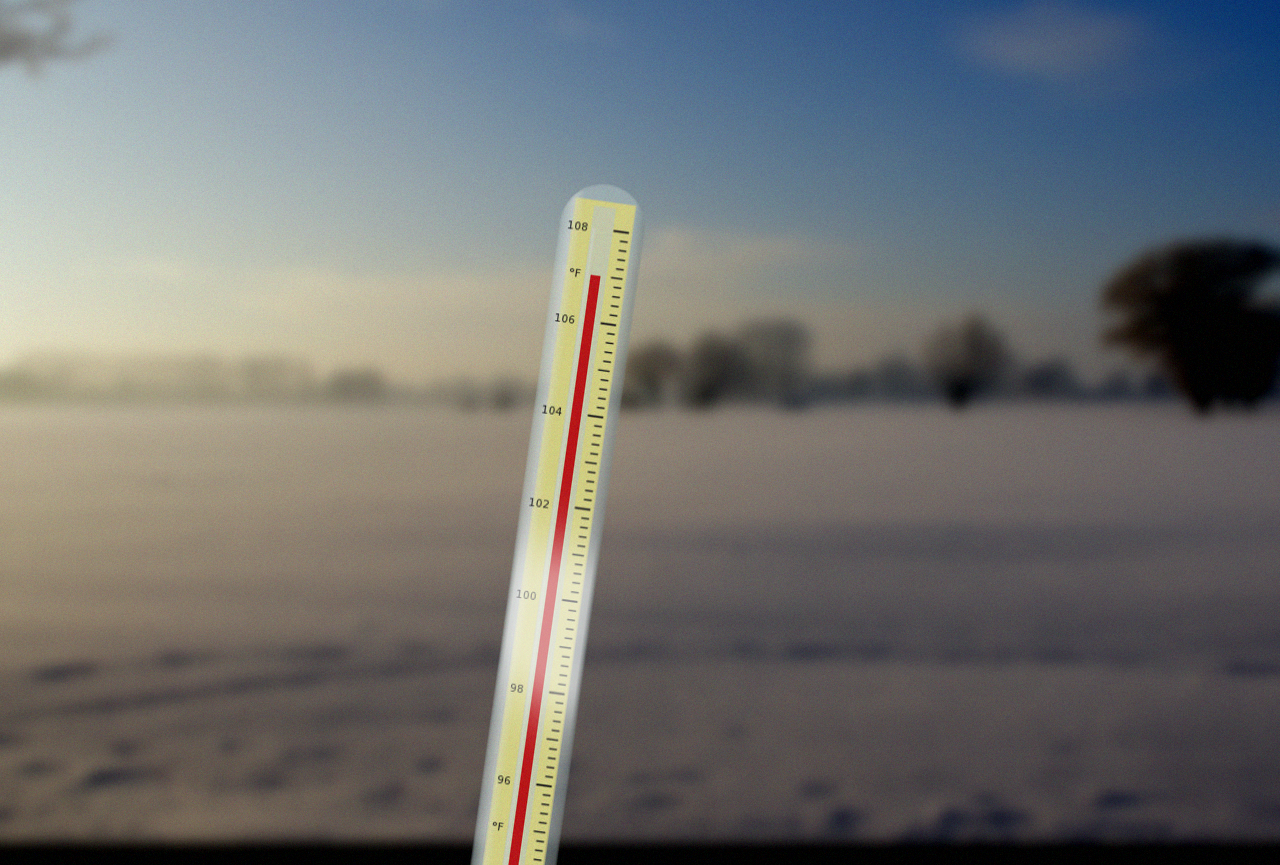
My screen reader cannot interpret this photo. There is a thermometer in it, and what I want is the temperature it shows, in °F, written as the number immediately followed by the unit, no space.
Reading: 107°F
